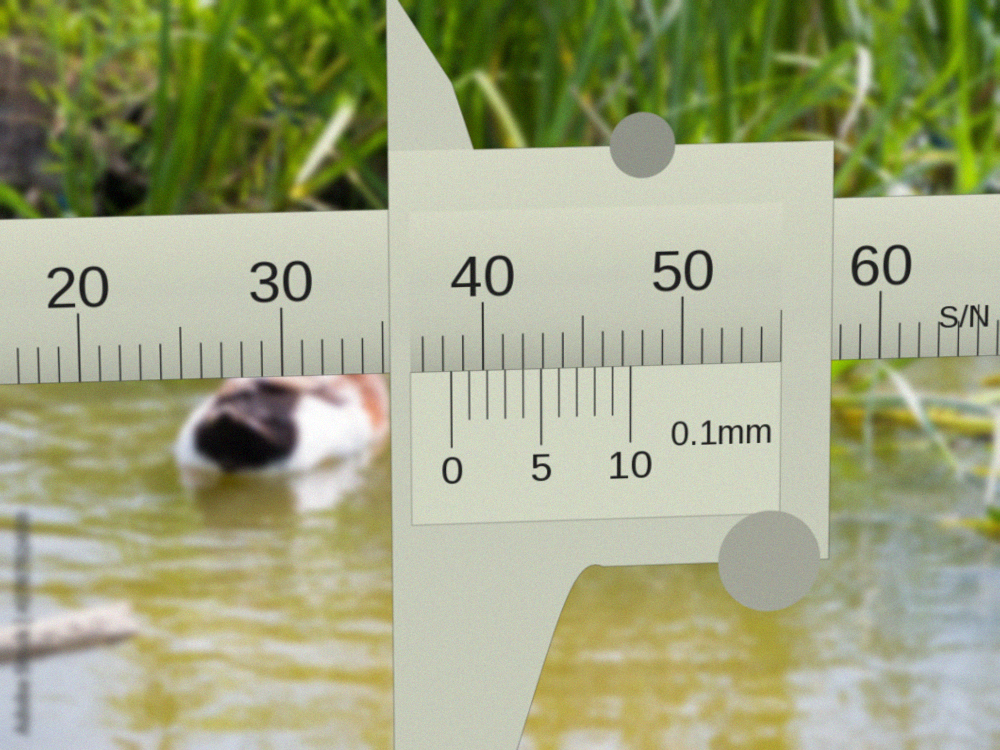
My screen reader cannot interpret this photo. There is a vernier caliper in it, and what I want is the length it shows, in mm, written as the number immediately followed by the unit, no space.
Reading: 38.4mm
